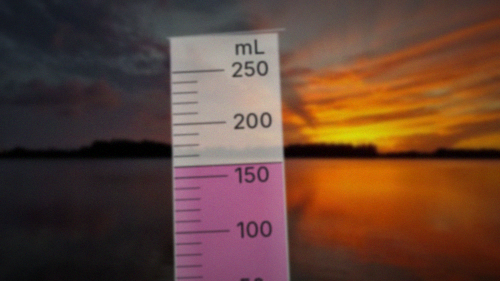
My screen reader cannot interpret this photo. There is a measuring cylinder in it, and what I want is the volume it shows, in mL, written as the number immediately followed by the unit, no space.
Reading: 160mL
